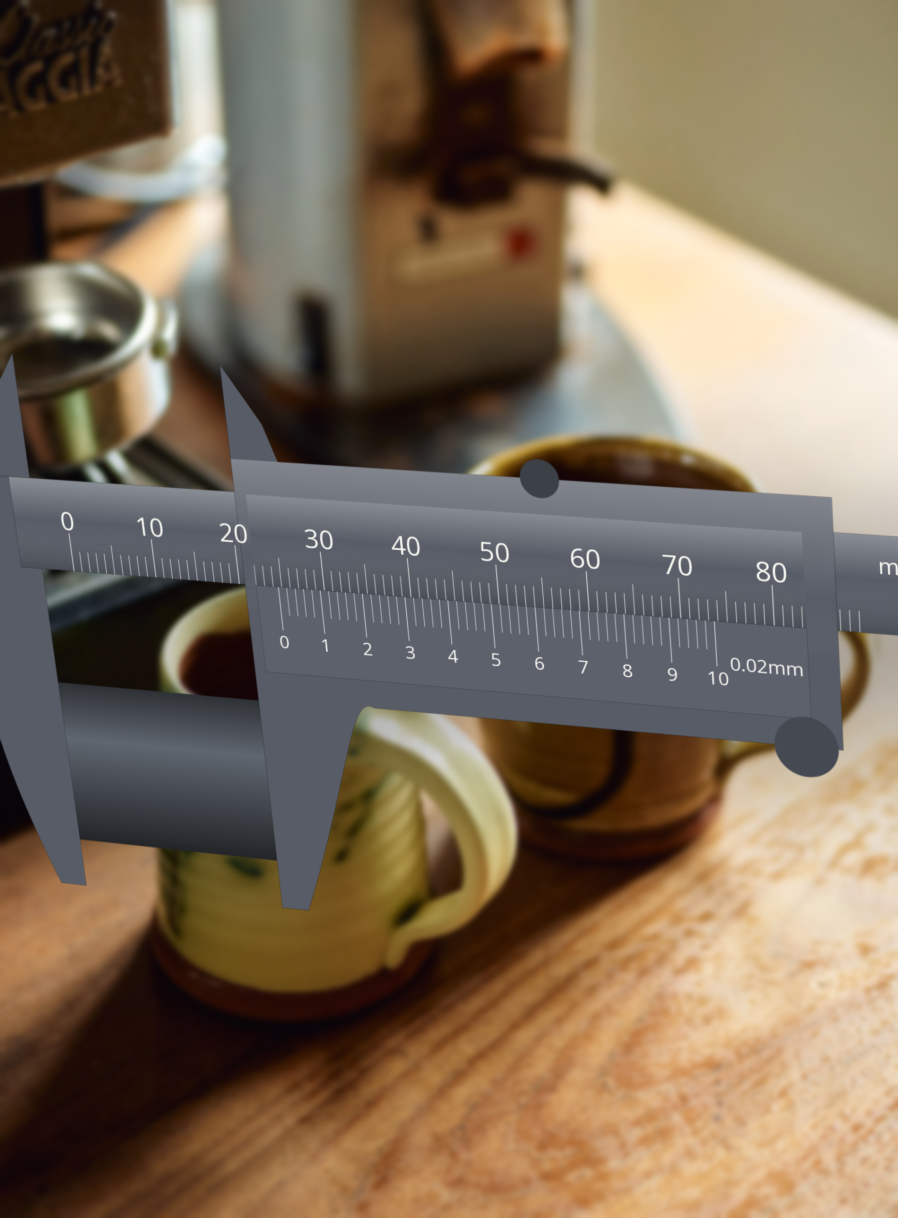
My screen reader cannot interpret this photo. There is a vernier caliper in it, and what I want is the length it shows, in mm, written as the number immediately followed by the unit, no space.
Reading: 24.6mm
